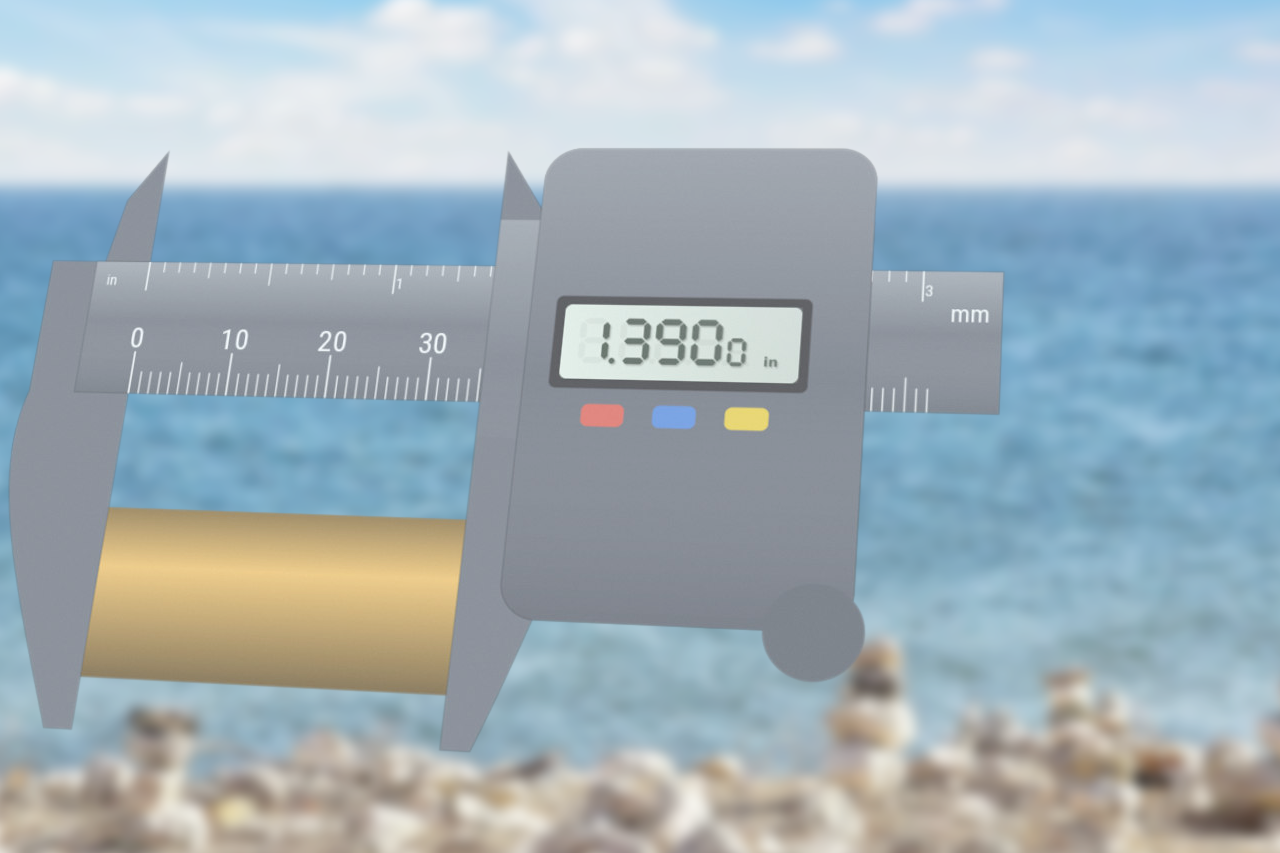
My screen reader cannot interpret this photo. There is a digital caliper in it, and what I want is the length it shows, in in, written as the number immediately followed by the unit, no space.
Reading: 1.3900in
